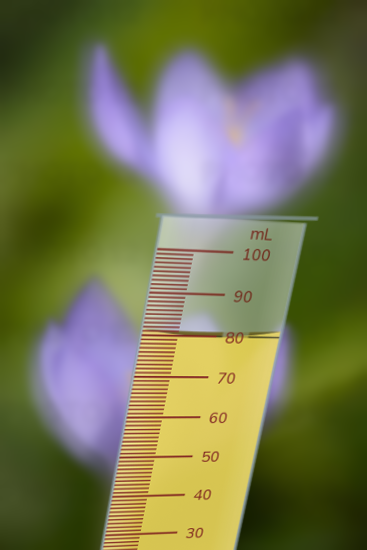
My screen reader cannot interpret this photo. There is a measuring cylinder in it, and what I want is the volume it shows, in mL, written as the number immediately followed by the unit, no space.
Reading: 80mL
